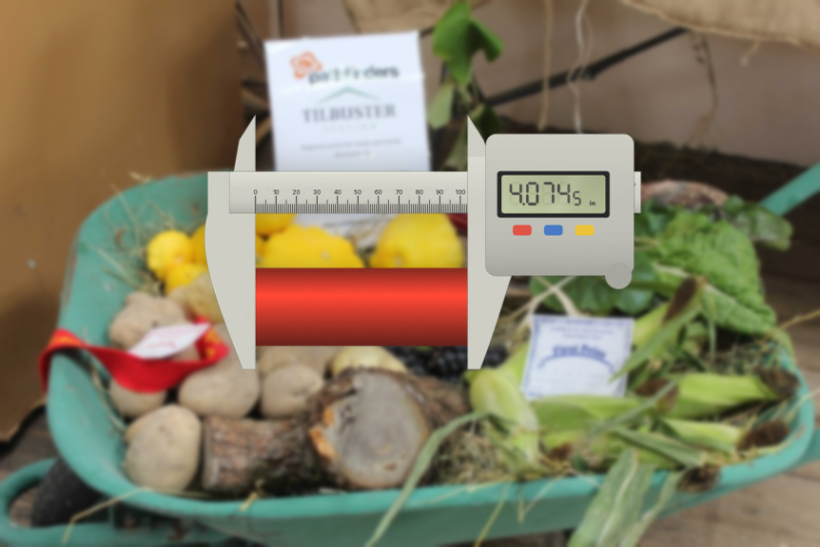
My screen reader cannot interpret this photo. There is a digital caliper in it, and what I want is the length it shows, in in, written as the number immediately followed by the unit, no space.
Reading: 4.0745in
